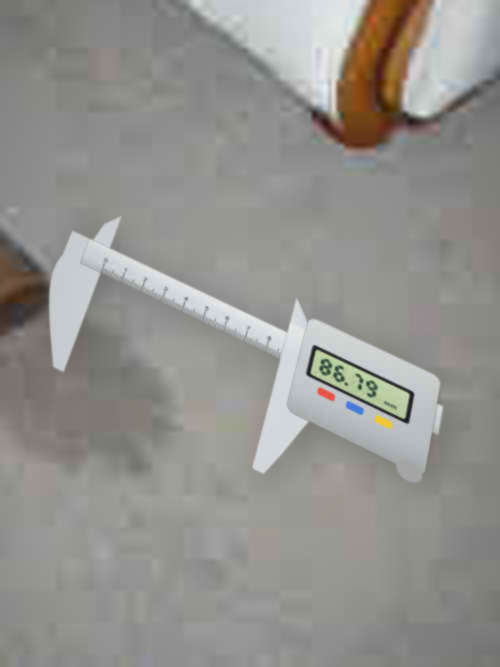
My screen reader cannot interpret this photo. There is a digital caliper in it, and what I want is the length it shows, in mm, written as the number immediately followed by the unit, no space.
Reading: 86.79mm
